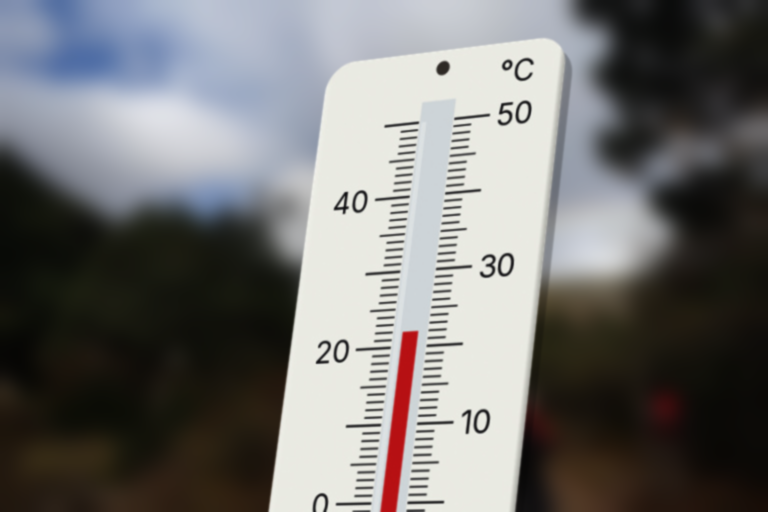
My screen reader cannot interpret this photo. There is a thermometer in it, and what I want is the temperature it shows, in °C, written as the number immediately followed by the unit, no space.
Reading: 22°C
